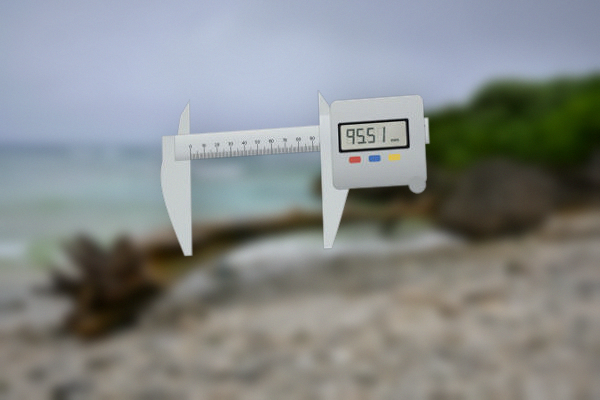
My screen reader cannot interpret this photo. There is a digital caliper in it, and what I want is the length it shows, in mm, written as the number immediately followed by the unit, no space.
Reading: 95.51mm
